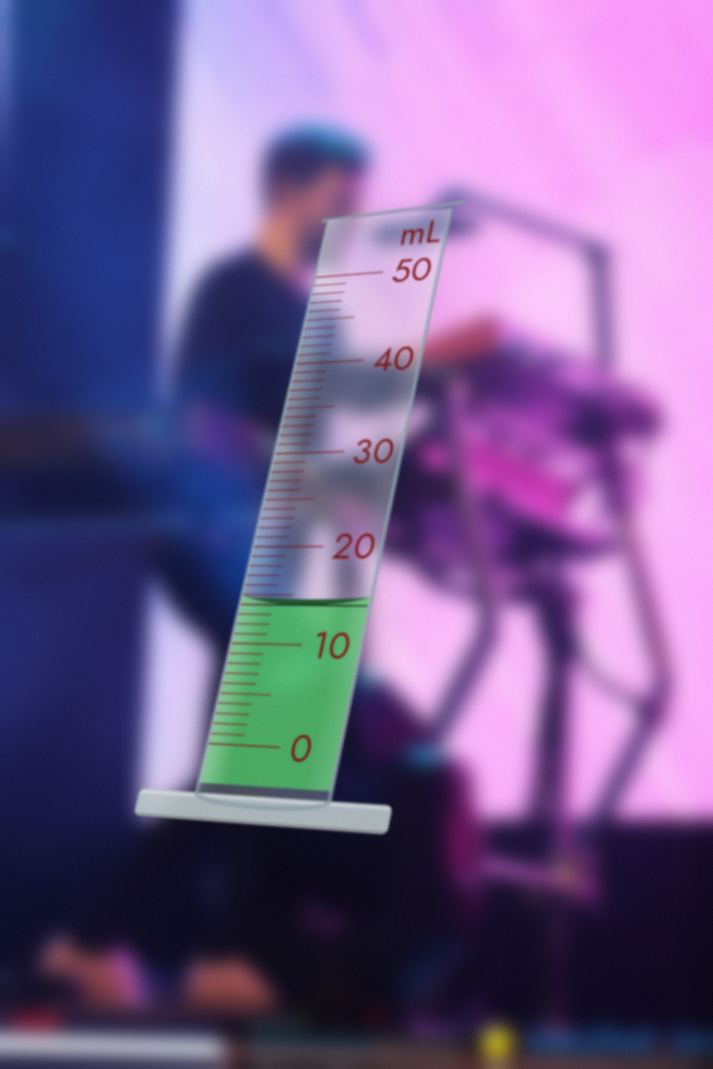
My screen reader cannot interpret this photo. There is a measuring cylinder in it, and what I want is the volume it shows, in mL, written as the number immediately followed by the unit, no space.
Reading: 14mL
